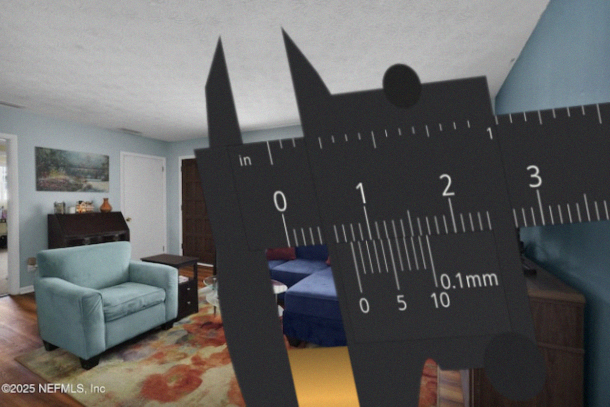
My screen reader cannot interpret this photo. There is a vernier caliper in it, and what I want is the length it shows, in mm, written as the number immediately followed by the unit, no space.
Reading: 7.6mm
